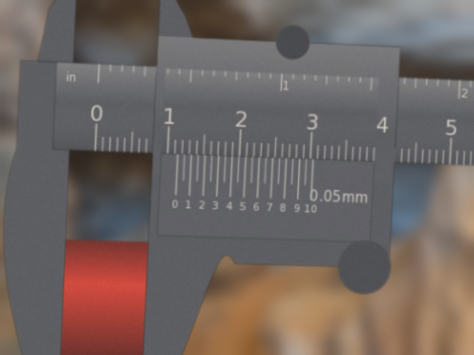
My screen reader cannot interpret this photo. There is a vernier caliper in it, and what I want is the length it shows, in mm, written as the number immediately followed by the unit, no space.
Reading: 11.4mm
